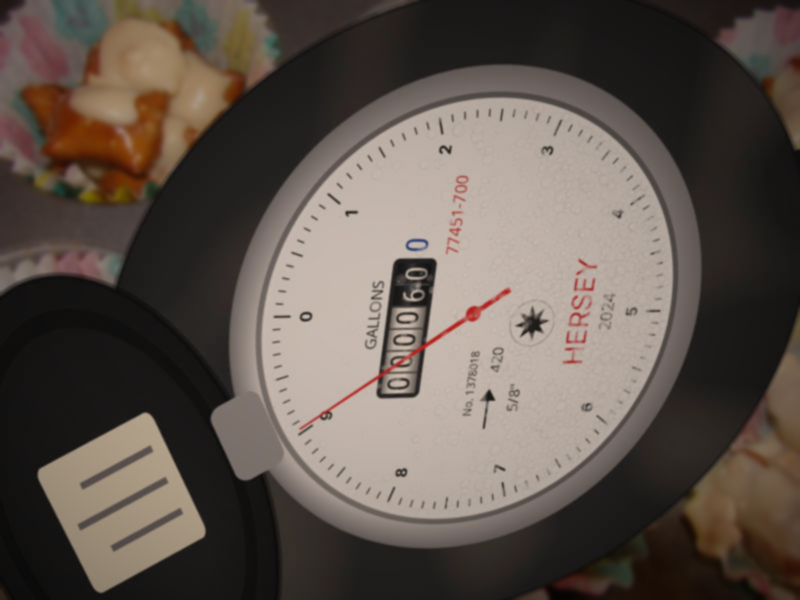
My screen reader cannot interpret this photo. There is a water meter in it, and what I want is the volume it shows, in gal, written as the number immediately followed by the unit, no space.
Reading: 599.0gal
